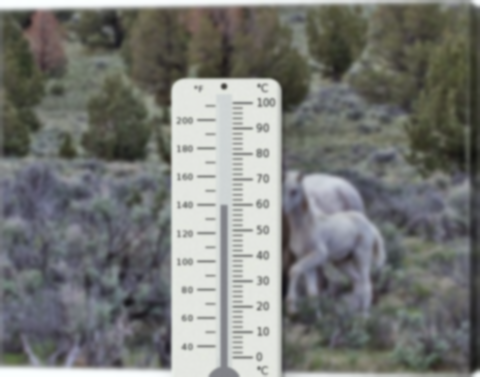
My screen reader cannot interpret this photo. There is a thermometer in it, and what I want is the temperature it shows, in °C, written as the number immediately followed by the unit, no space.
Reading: 60°C
